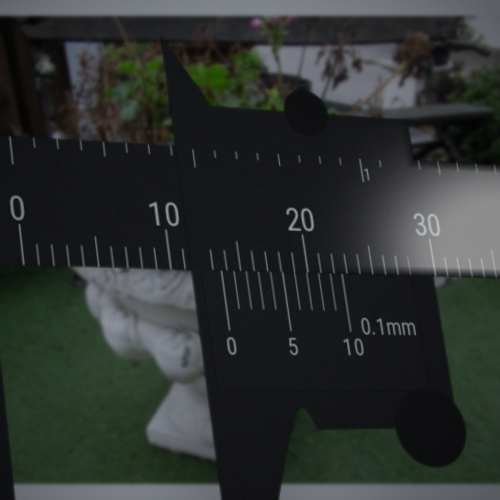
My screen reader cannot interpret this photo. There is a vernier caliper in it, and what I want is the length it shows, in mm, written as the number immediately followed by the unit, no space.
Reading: 13.6mm
